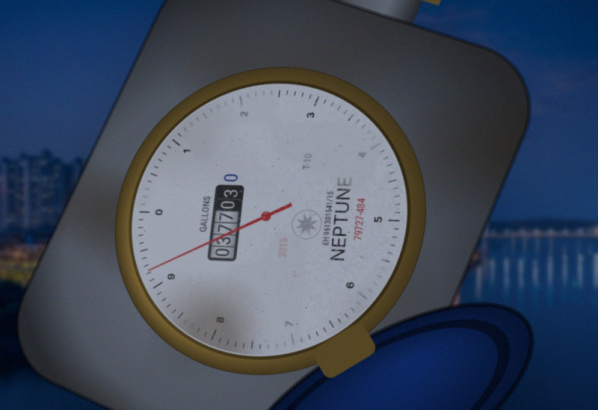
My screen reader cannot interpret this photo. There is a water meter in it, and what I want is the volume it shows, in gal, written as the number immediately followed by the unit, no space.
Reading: 377029.2gal
